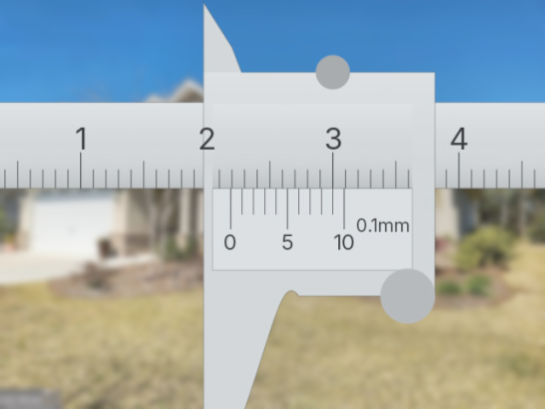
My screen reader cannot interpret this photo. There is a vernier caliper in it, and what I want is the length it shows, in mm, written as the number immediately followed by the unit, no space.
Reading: 21.9mm
